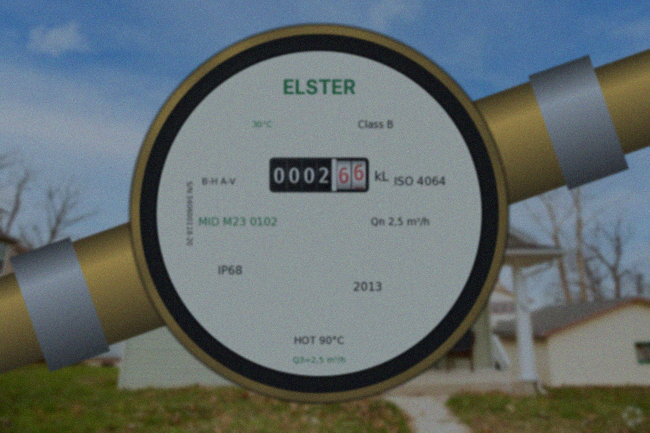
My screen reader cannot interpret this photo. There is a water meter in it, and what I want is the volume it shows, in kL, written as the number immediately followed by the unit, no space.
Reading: 2.66kL
